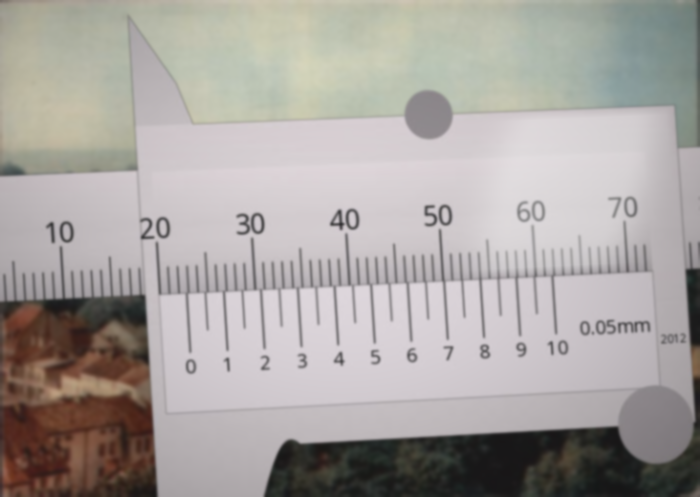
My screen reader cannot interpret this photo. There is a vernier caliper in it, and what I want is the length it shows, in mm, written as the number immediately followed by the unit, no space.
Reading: 22.8mm
